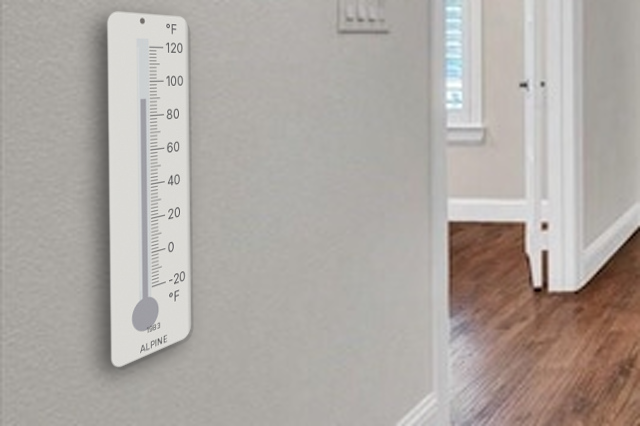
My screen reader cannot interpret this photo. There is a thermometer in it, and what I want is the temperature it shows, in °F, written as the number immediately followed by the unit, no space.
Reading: 90°F
